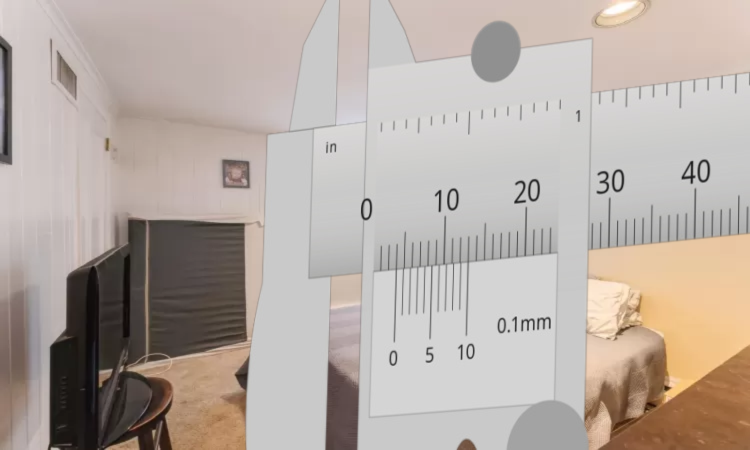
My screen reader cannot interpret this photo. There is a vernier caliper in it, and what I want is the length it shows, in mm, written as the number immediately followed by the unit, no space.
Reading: 4.0mm
